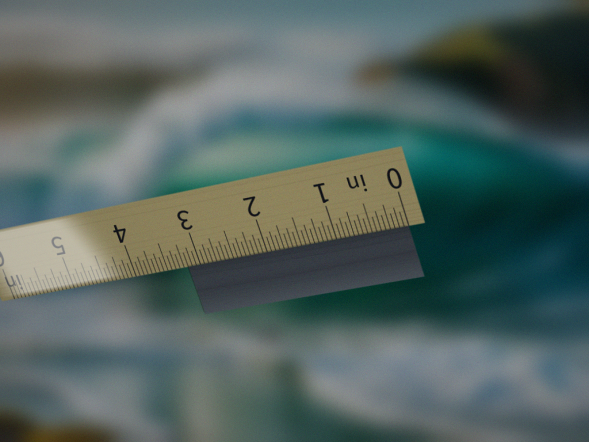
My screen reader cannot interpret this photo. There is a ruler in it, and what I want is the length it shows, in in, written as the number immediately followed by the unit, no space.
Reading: 3.1875in
